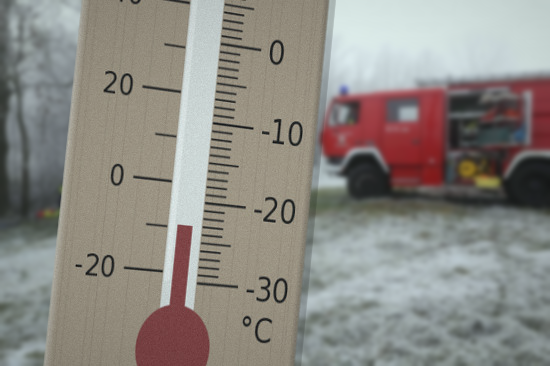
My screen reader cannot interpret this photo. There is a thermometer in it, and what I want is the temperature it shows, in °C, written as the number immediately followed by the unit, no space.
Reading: -23°C
